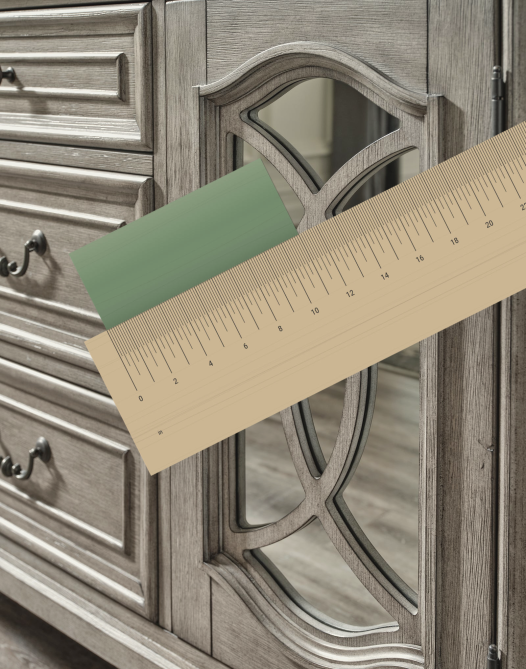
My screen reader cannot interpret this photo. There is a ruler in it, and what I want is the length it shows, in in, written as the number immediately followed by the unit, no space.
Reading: 11in
